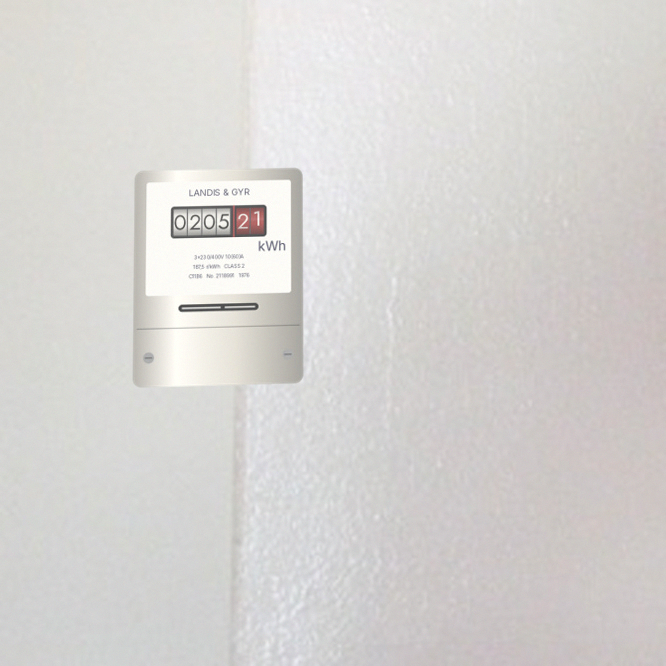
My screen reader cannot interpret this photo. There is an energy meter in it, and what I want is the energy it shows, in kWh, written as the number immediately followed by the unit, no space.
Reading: 205.21kWh
